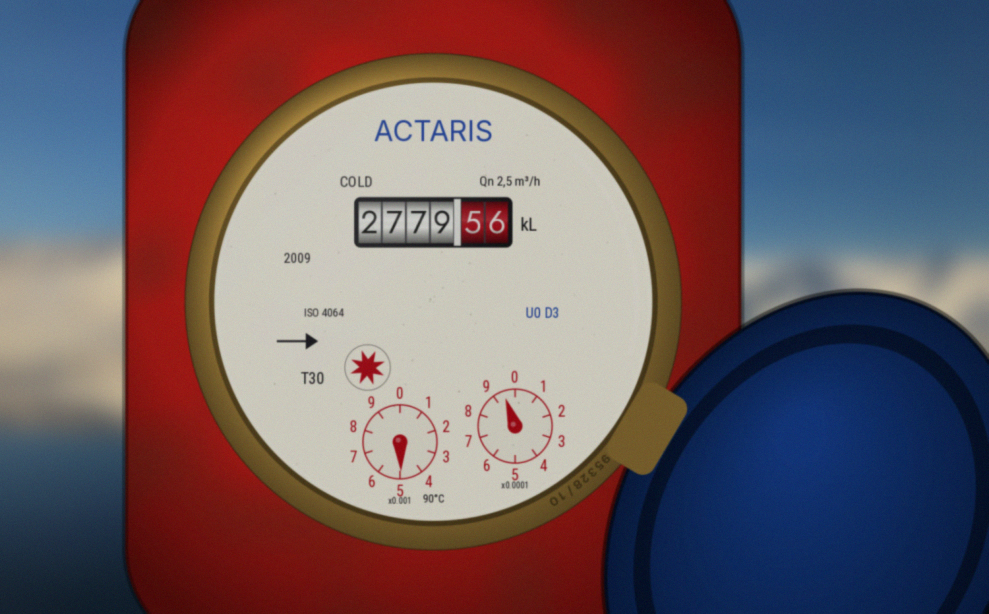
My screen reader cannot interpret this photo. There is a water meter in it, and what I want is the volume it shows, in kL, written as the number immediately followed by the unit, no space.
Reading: 2779.5649kL
